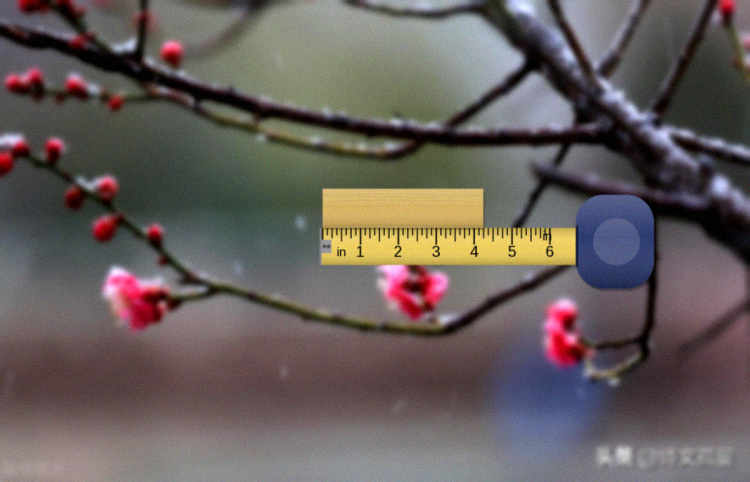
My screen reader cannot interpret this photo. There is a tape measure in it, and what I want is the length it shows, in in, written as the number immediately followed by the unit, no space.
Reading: 4.25in
